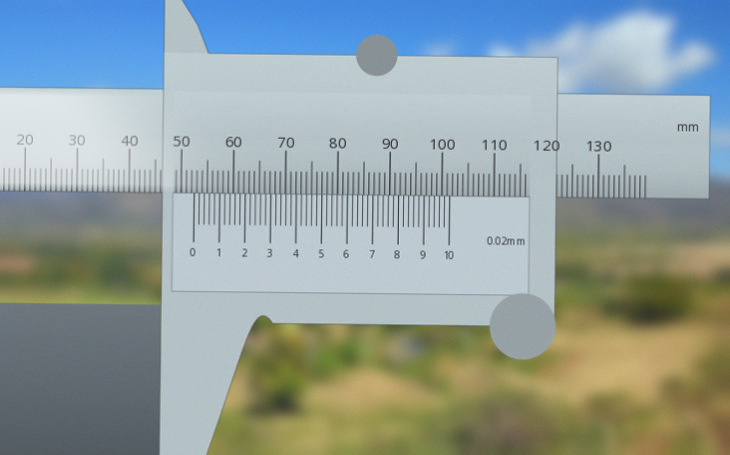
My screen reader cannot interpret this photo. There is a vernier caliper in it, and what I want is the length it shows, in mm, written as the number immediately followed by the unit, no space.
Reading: 52.5mm
